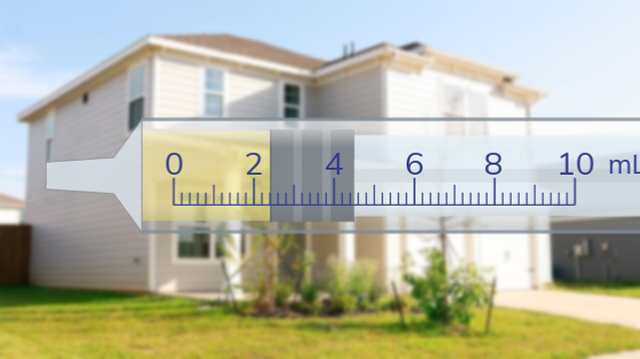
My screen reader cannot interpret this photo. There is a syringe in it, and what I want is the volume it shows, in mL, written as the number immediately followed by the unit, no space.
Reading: 2.4mL
